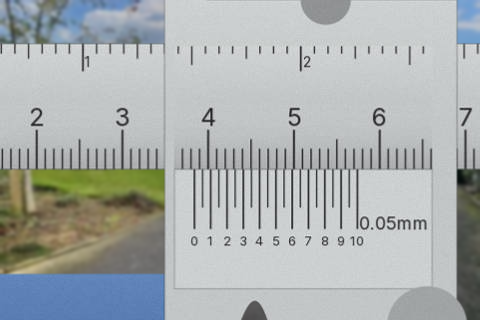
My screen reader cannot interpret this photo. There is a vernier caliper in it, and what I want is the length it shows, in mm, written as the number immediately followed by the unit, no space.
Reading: 38.4mm
